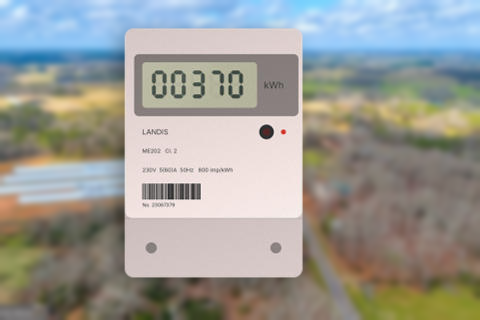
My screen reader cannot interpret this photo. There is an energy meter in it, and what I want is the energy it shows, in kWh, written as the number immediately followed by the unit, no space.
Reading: 370kWh
